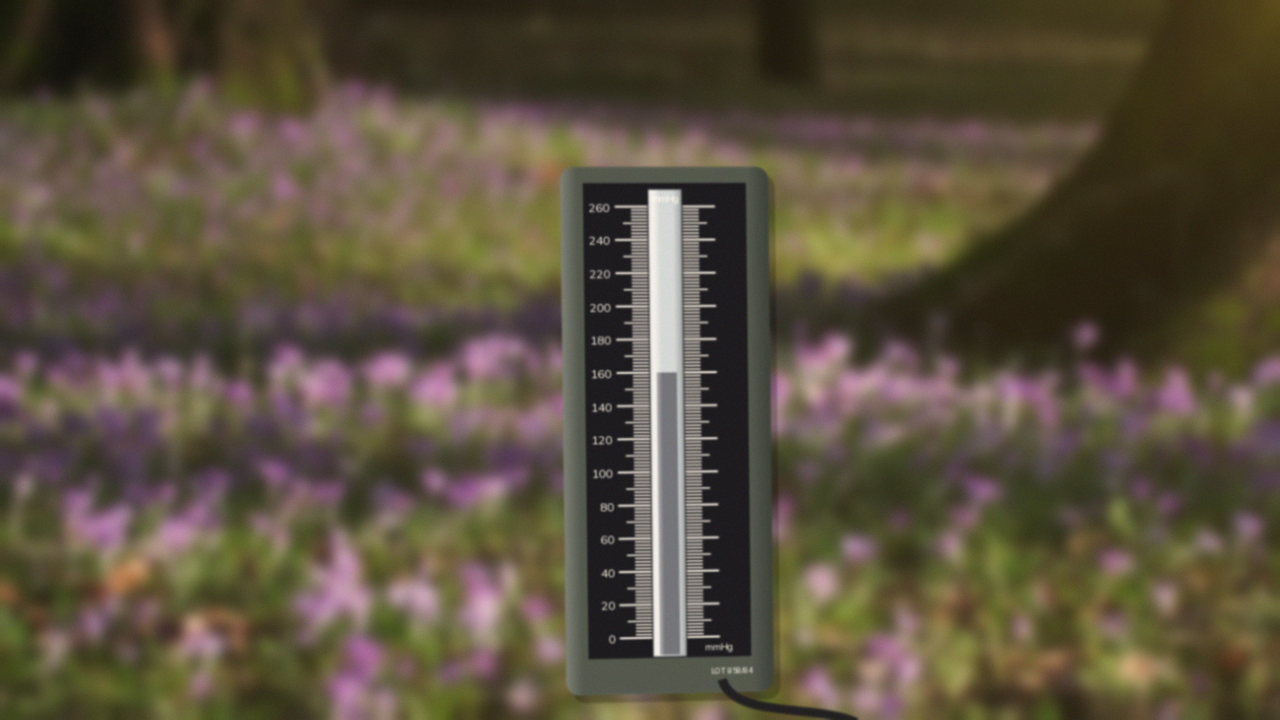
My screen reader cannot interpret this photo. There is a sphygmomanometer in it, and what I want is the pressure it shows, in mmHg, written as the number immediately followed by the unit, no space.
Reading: 160mmHg
